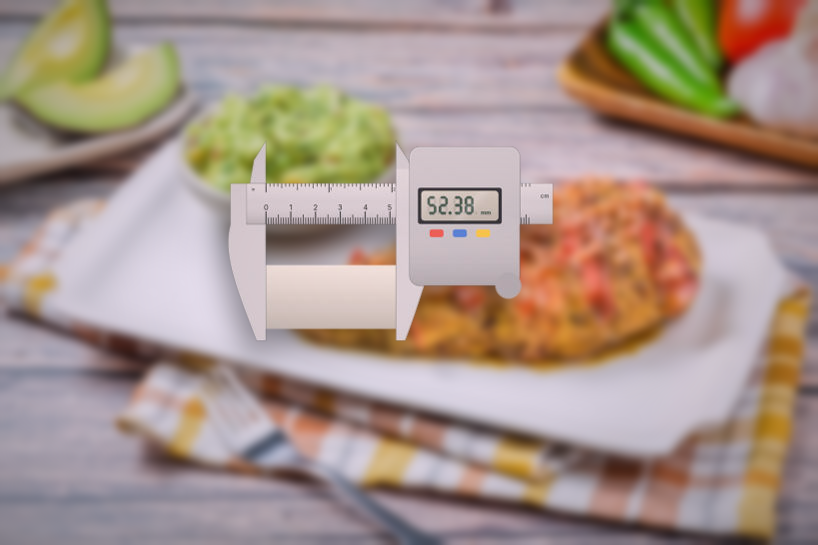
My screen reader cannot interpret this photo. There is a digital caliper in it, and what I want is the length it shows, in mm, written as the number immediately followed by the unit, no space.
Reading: 52.38mm
